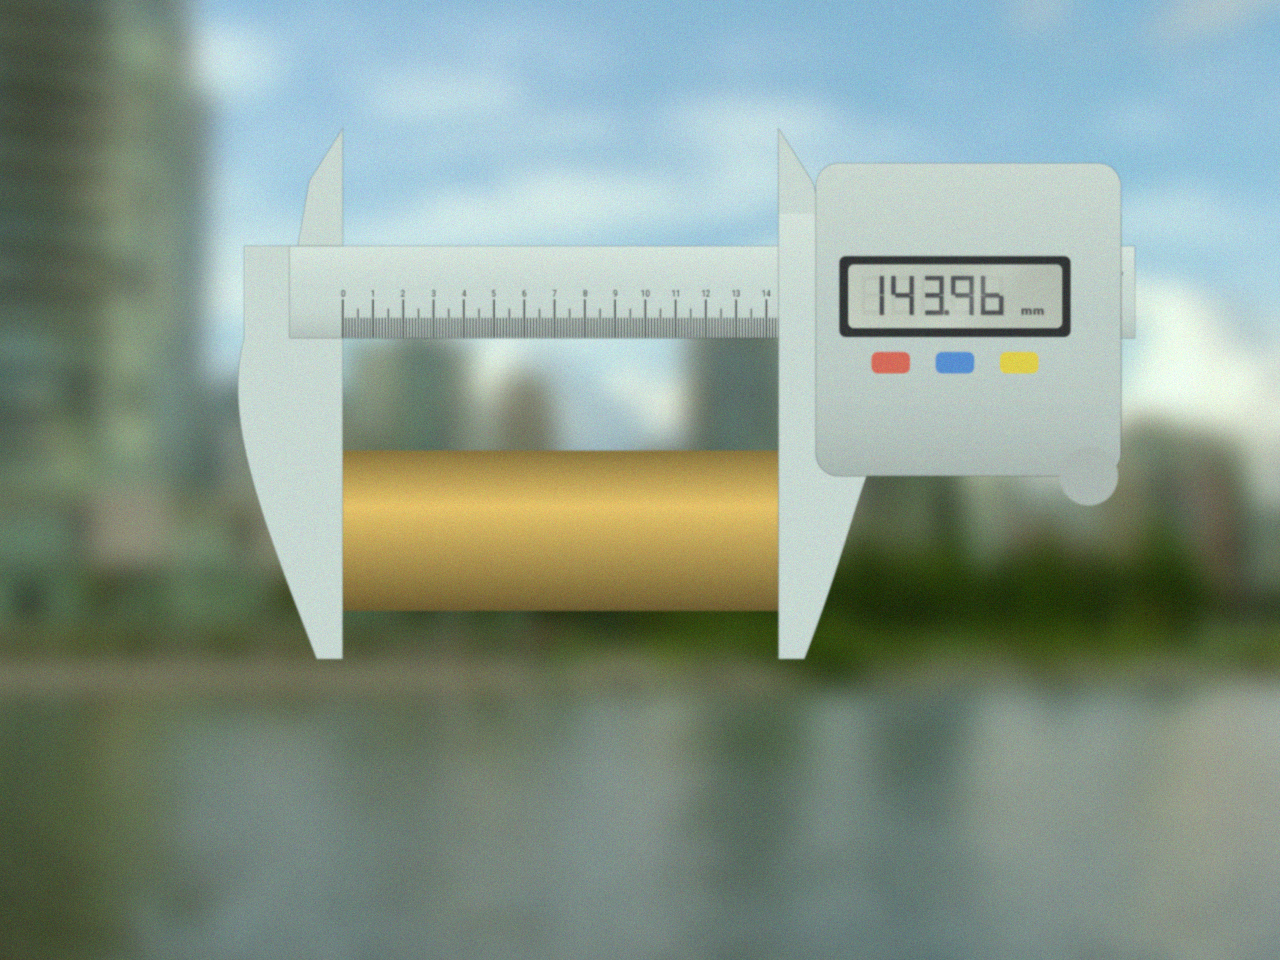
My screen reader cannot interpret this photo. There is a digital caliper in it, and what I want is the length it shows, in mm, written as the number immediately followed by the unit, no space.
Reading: 143.96mm
